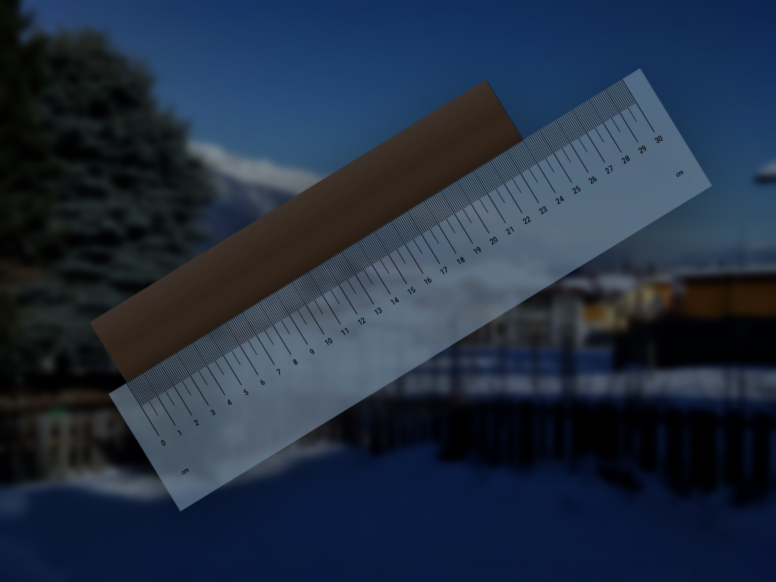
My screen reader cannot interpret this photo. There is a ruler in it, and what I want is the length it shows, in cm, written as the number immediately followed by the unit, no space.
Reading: 24cm
